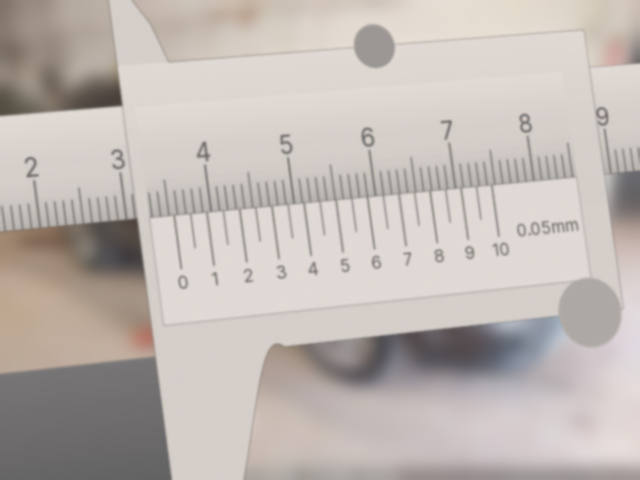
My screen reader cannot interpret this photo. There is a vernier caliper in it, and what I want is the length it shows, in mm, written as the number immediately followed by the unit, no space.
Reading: 35.6mm
